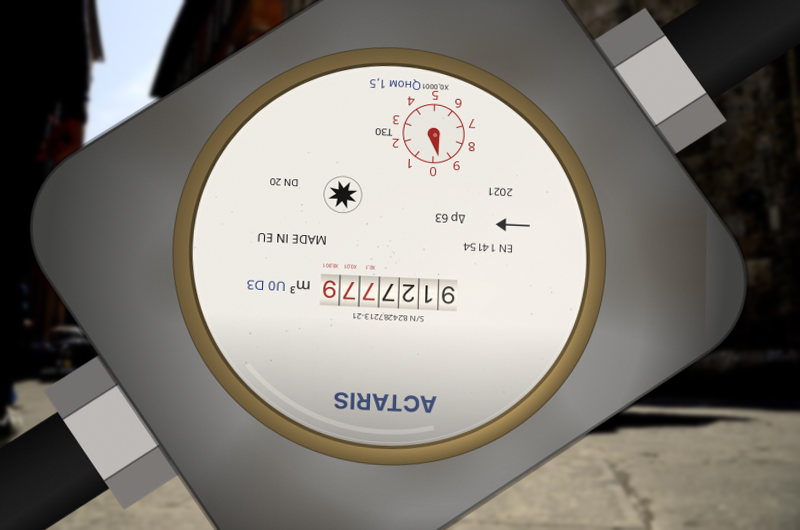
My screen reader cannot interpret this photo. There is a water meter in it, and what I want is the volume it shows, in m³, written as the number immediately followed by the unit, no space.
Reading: 9127.7789m³
